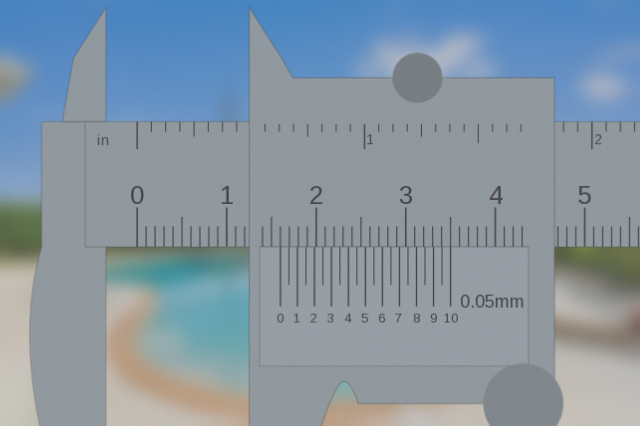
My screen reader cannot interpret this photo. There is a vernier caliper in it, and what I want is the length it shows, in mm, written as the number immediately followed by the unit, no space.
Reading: 16.0mm
